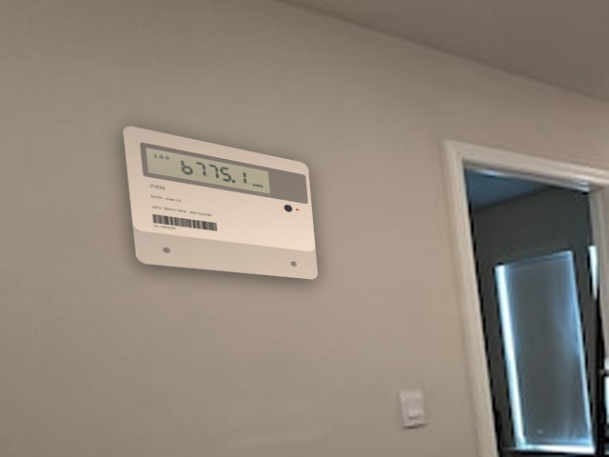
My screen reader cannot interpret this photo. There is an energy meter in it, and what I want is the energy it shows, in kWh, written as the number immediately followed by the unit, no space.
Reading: 6775.1kWh
